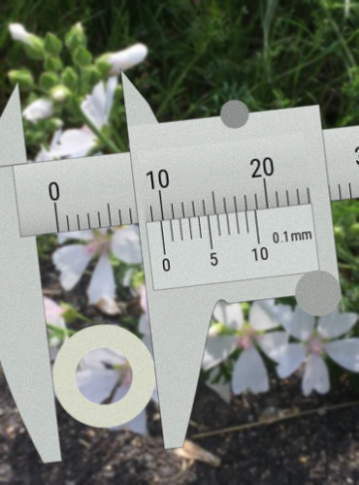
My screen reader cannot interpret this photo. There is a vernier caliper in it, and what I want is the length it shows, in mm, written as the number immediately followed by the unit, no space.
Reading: 9.8mm
